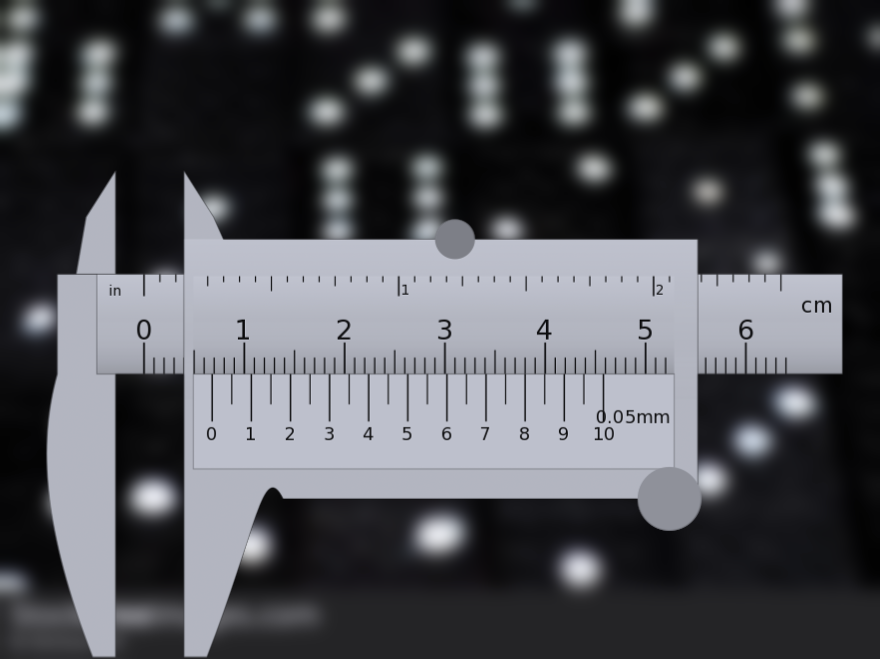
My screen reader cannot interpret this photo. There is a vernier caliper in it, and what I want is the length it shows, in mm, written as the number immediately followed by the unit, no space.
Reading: 6.8mm
